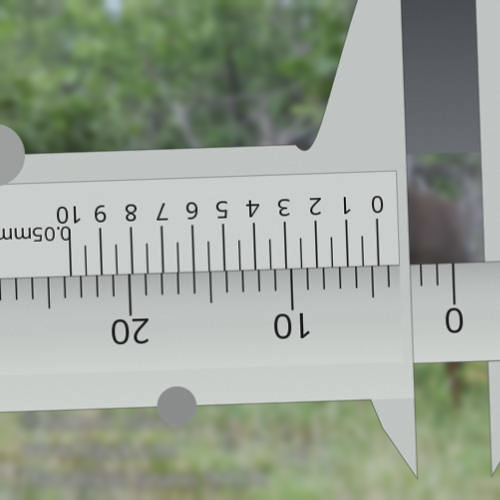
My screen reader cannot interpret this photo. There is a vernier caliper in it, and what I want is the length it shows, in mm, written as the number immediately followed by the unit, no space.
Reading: 4.6mm
